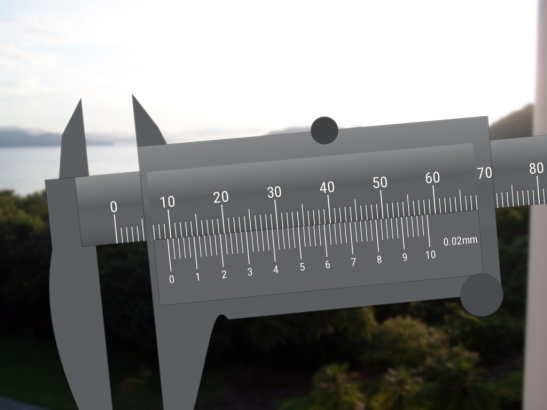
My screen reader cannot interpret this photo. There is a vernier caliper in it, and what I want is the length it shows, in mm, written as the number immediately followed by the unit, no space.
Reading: 9.4mm
